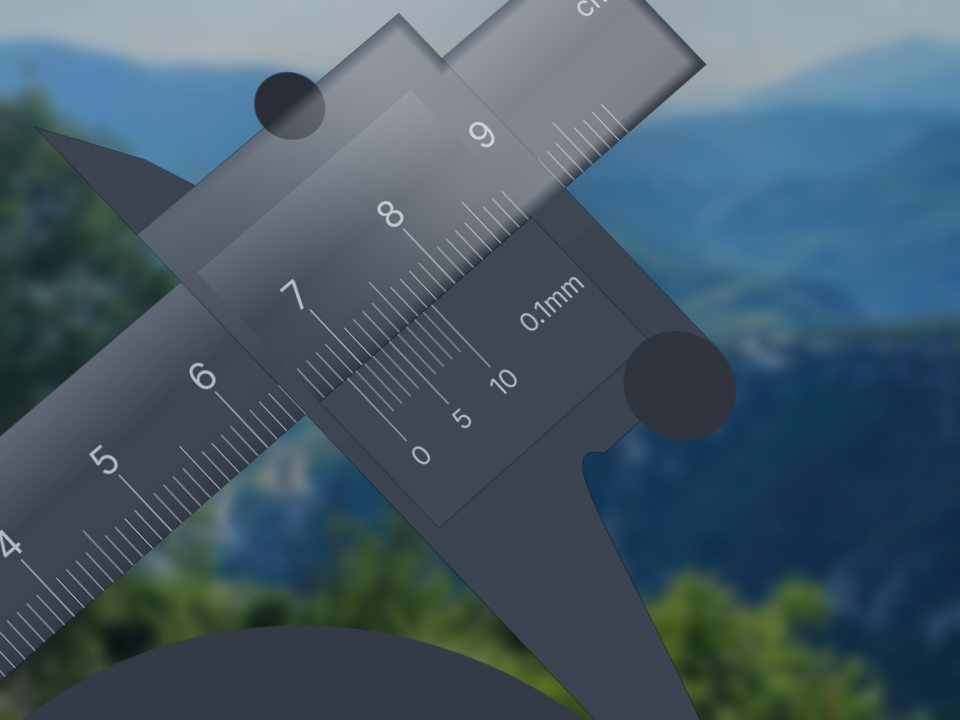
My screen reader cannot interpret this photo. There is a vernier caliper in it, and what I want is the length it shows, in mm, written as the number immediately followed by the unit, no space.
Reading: 68.4mm
